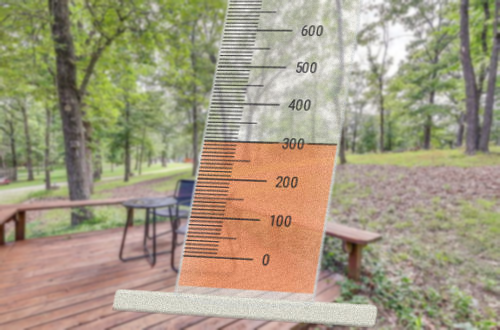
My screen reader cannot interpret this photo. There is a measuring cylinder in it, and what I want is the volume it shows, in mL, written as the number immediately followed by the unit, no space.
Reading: 300mL
